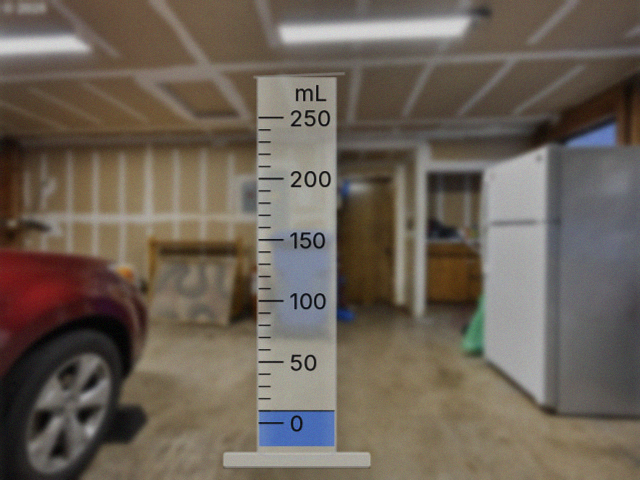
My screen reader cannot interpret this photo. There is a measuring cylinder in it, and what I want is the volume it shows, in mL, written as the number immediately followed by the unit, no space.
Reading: 10mL
